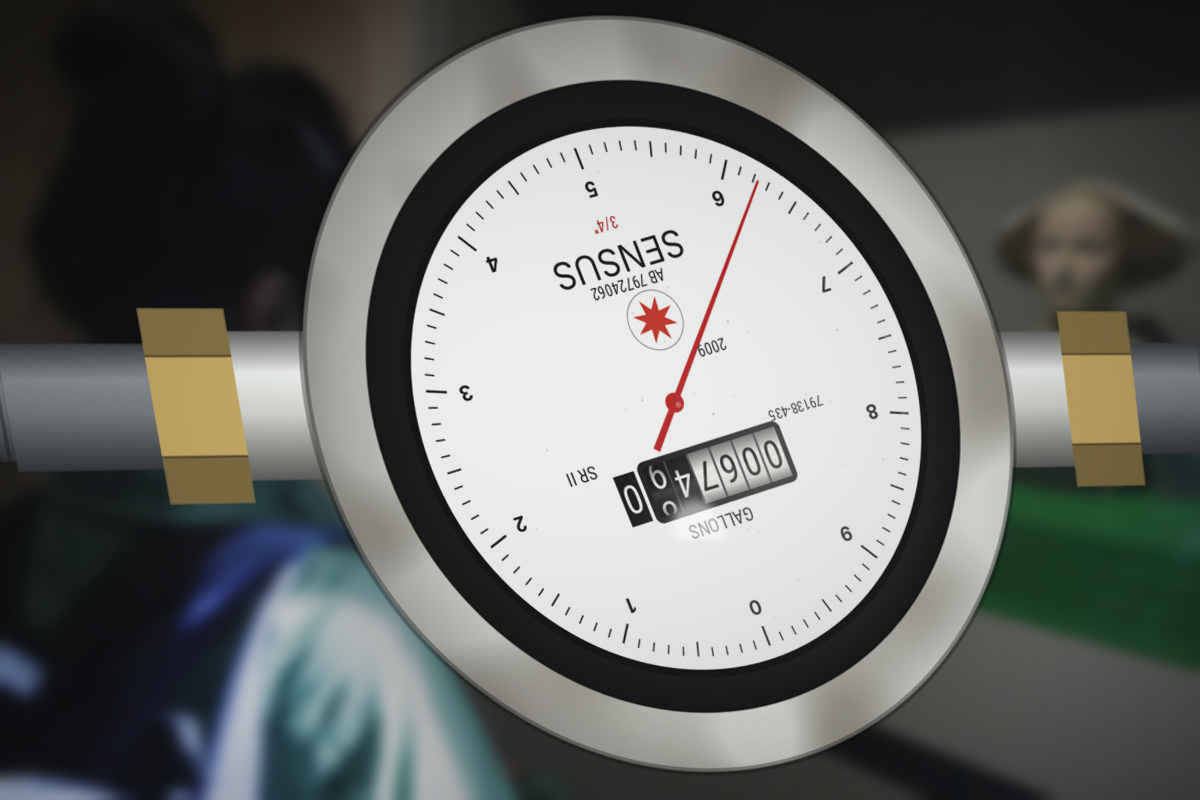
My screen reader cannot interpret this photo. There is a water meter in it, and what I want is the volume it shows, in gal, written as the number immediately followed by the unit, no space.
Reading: 67486.2gal
